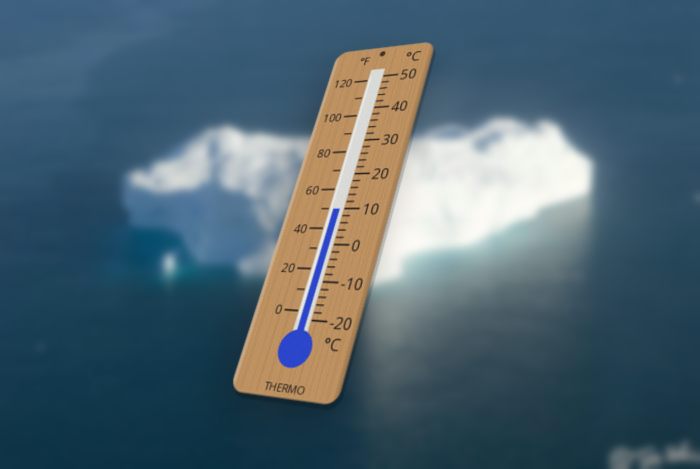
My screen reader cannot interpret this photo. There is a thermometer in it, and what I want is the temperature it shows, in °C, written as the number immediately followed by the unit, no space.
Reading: 10°C
